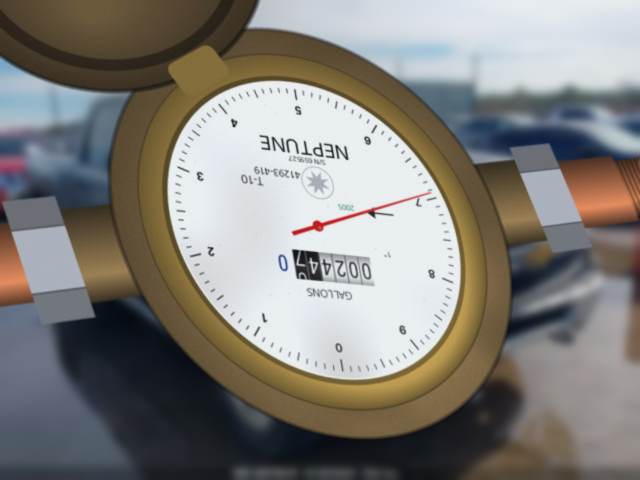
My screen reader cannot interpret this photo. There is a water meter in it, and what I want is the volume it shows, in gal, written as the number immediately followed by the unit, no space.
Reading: 24466.9gal
